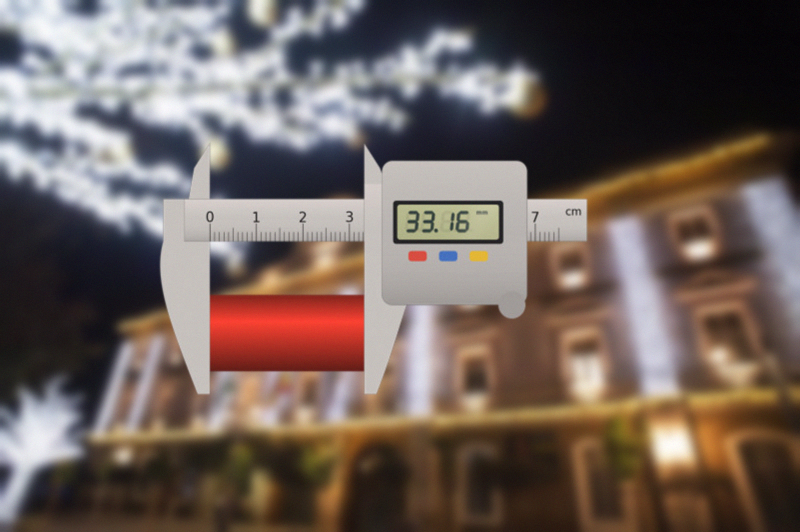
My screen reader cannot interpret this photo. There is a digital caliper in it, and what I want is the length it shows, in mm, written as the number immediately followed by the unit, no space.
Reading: 33.16mm
